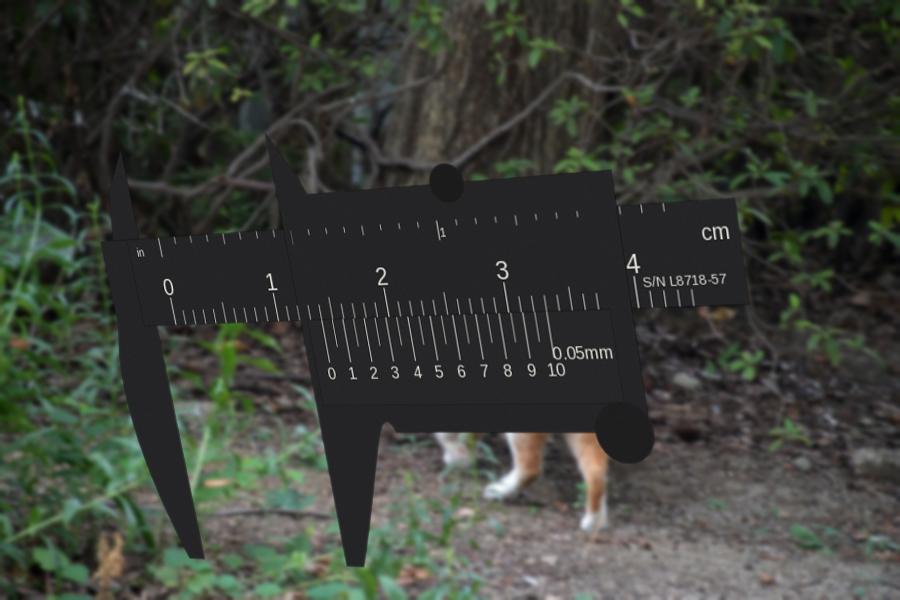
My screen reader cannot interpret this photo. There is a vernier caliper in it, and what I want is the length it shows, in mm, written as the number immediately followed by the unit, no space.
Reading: 14.0mm
